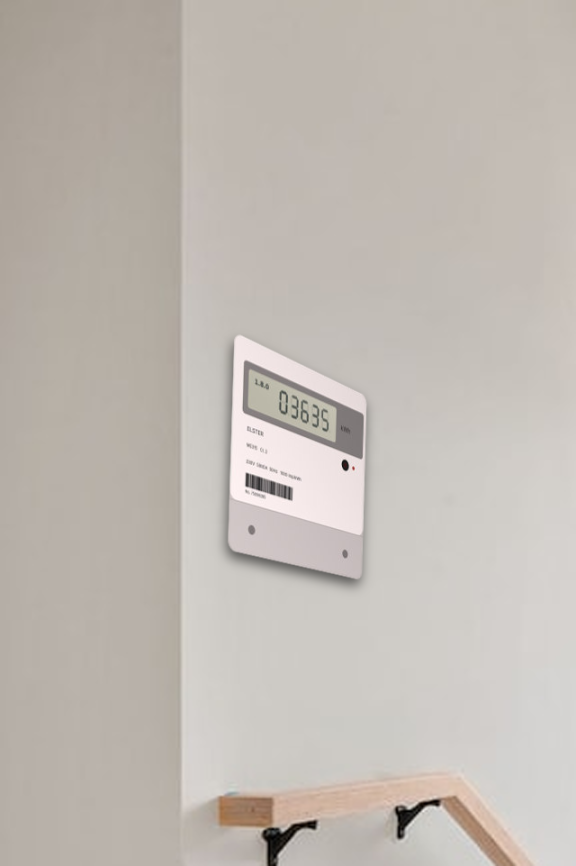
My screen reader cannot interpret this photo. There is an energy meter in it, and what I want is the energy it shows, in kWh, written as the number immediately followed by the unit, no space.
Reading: 3635kWh
